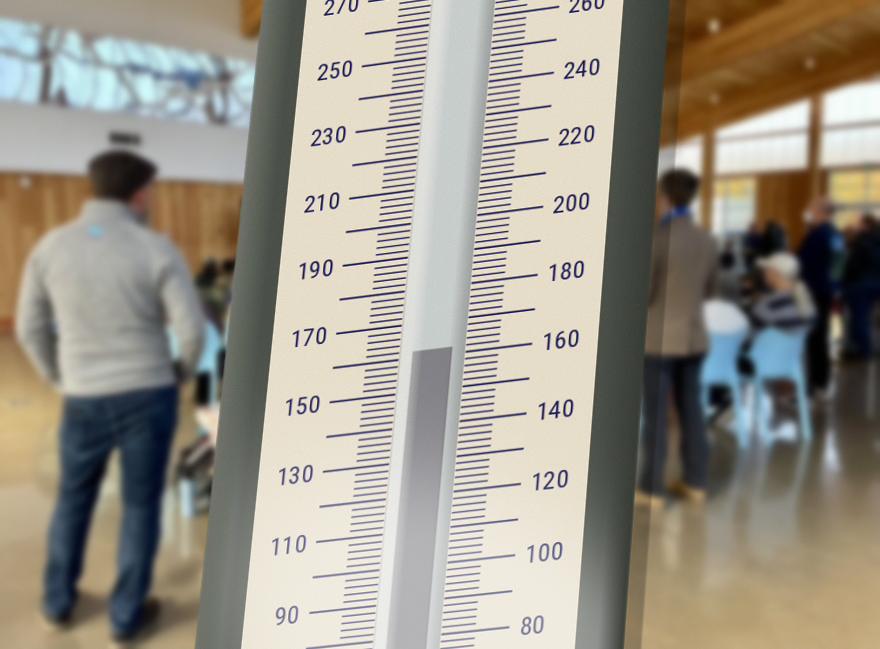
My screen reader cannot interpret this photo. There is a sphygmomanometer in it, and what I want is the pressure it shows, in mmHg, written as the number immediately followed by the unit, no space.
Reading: 162mmHg
